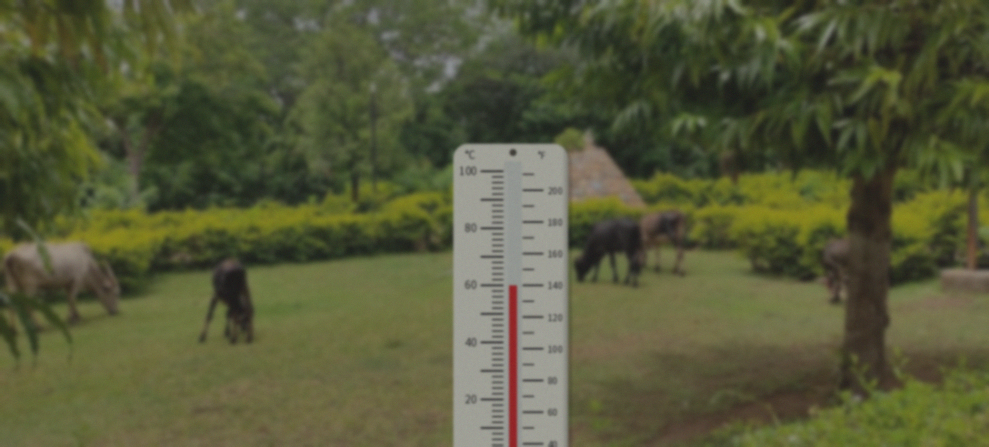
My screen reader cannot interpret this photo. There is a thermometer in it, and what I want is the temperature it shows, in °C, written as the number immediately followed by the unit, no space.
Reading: 60°C
